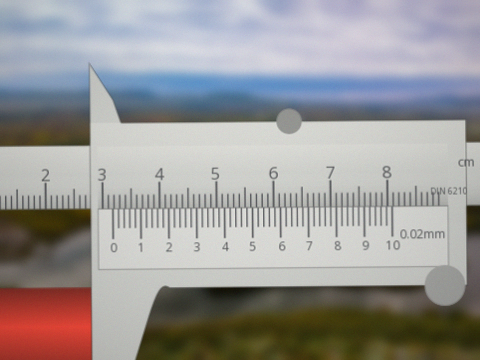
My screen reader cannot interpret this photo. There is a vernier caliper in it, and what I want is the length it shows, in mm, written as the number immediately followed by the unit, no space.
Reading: 31.8mm
